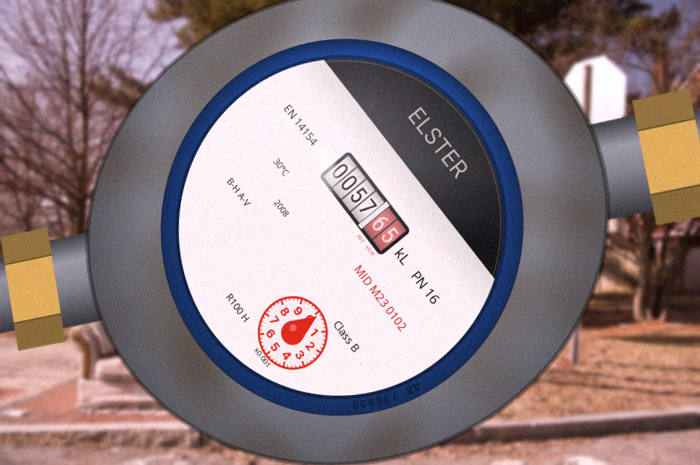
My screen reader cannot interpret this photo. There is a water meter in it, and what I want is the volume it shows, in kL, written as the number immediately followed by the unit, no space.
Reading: 57.650kL
